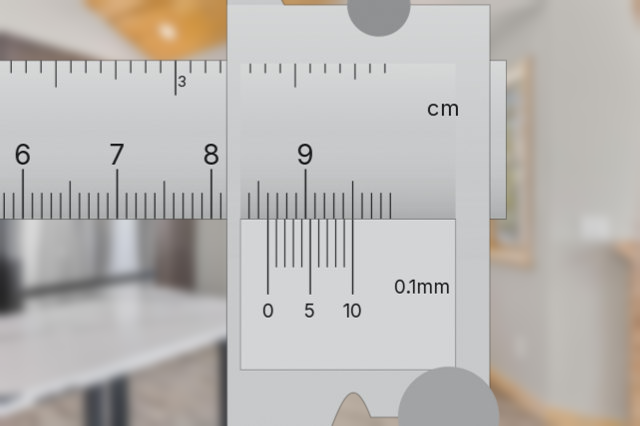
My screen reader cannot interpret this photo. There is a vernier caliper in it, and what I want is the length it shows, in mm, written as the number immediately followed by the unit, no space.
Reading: 86.0mm
